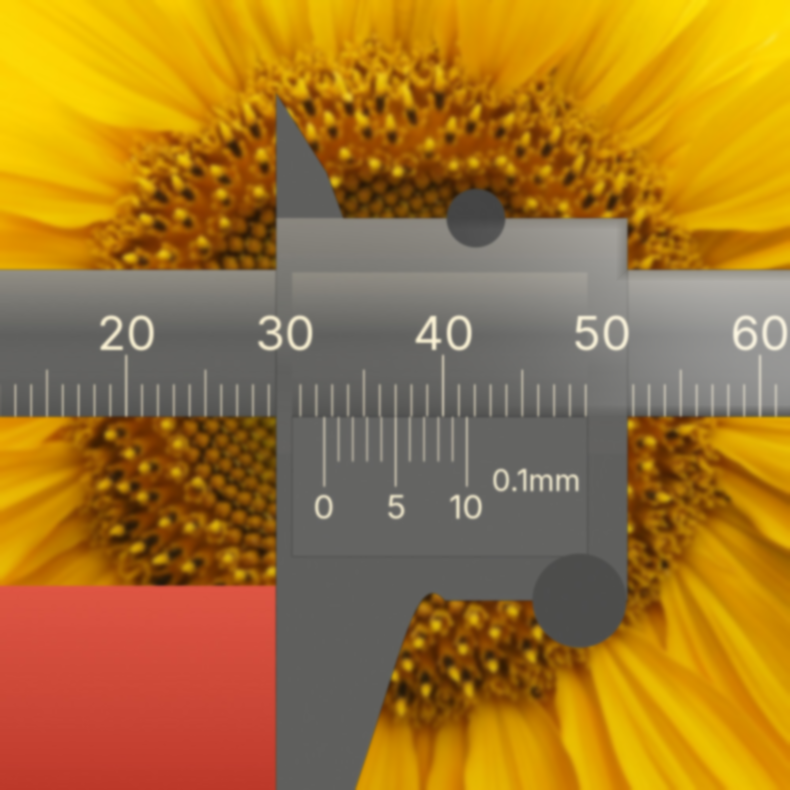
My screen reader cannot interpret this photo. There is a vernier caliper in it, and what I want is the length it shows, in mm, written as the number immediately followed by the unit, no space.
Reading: 32.5mm
